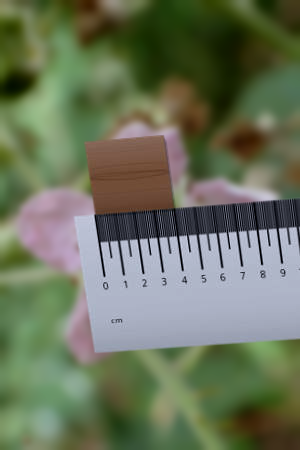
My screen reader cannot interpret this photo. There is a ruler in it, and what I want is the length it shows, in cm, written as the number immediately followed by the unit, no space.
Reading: 4cm
